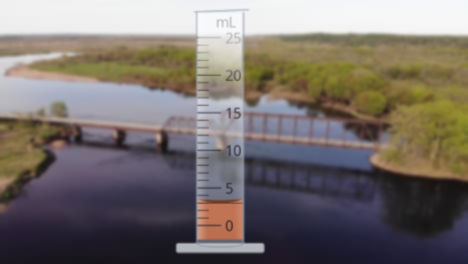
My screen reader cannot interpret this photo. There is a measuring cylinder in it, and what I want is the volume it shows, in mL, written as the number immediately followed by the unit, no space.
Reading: 3mL
